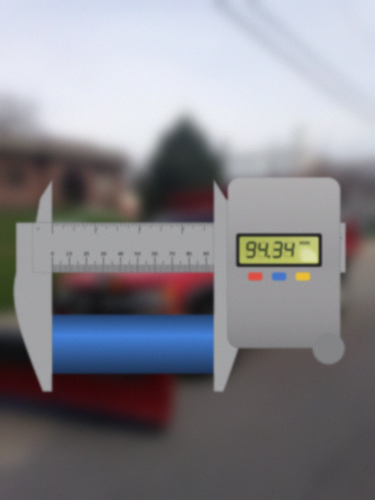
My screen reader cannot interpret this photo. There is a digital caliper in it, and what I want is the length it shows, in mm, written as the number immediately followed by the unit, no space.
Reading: 94.34mm
